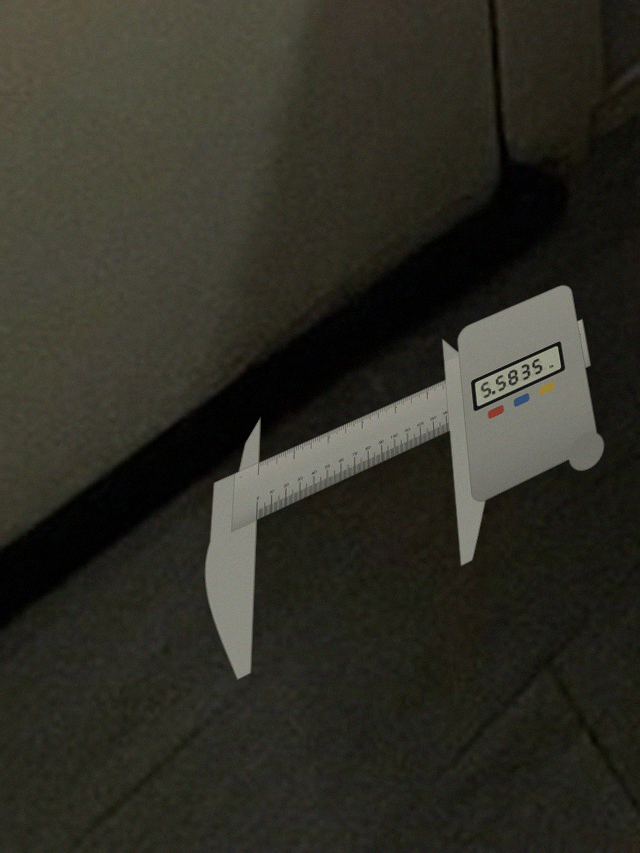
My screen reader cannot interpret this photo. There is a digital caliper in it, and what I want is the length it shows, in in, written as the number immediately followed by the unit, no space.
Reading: 5.5835in
